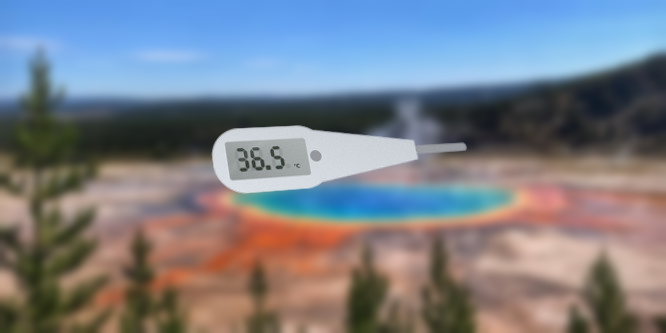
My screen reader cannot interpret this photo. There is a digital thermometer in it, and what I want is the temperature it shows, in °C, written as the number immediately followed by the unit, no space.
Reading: 36.5°C
